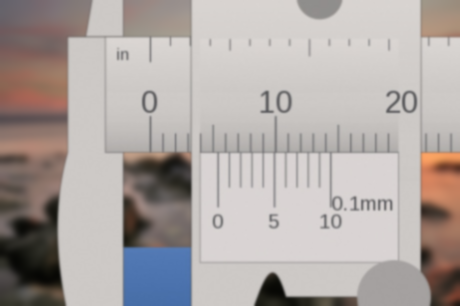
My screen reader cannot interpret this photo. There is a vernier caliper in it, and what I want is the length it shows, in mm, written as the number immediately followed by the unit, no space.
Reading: 5.4mm
